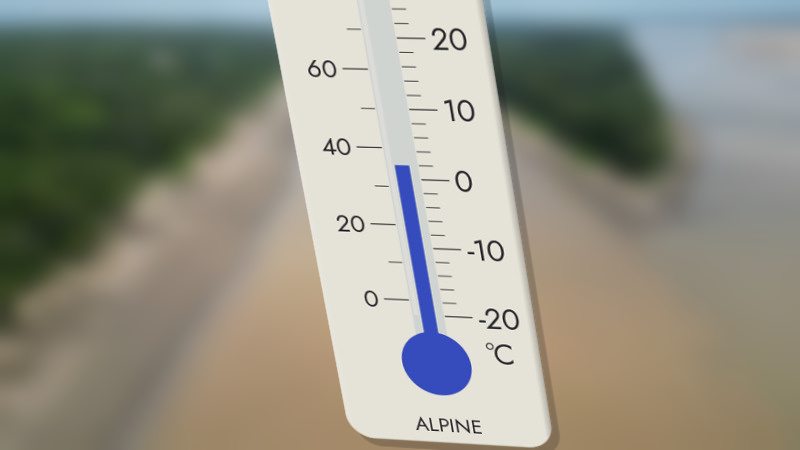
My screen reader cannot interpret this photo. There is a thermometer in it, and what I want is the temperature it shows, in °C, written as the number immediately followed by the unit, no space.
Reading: 2°C
